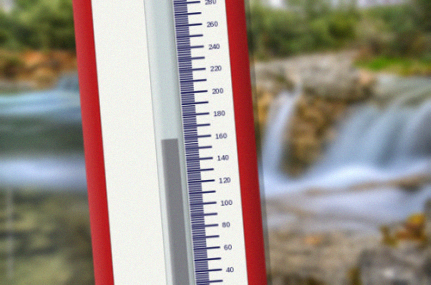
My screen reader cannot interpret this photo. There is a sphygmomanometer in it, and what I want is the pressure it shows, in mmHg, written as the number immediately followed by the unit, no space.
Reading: 160mmHg
